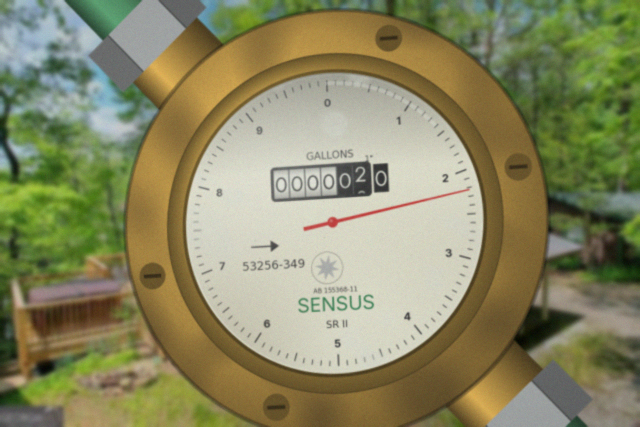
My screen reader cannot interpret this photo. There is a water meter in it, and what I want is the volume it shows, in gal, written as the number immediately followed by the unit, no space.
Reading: 22.2gal
